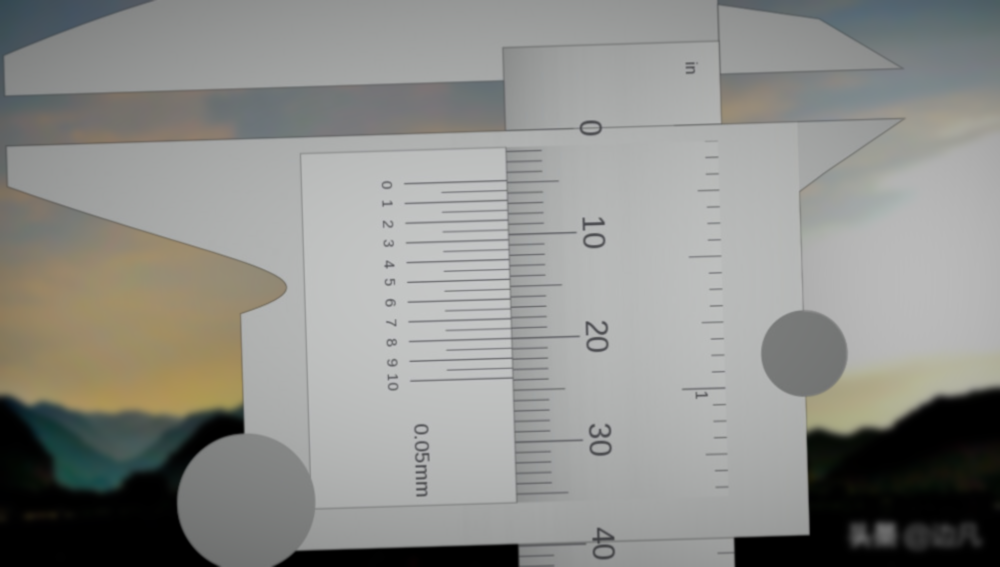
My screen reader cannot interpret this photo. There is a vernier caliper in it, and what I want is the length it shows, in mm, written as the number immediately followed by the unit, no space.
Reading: 4.8mm
